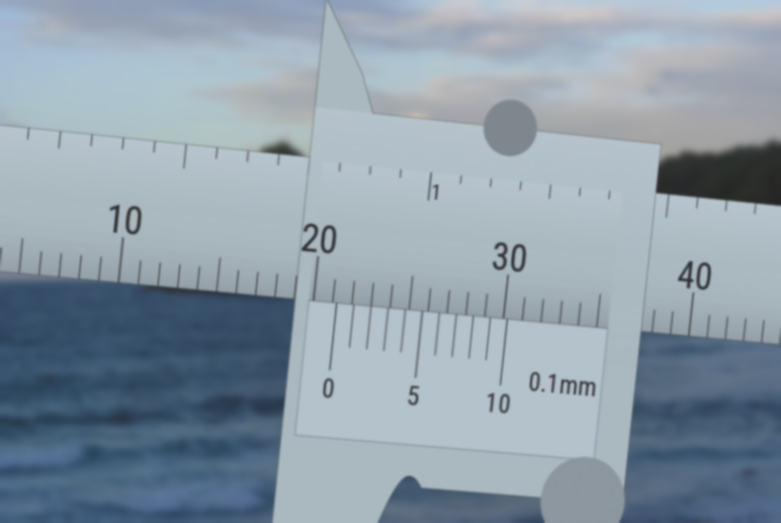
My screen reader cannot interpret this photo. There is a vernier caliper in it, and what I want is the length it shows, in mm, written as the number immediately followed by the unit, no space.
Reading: 21.2mm
